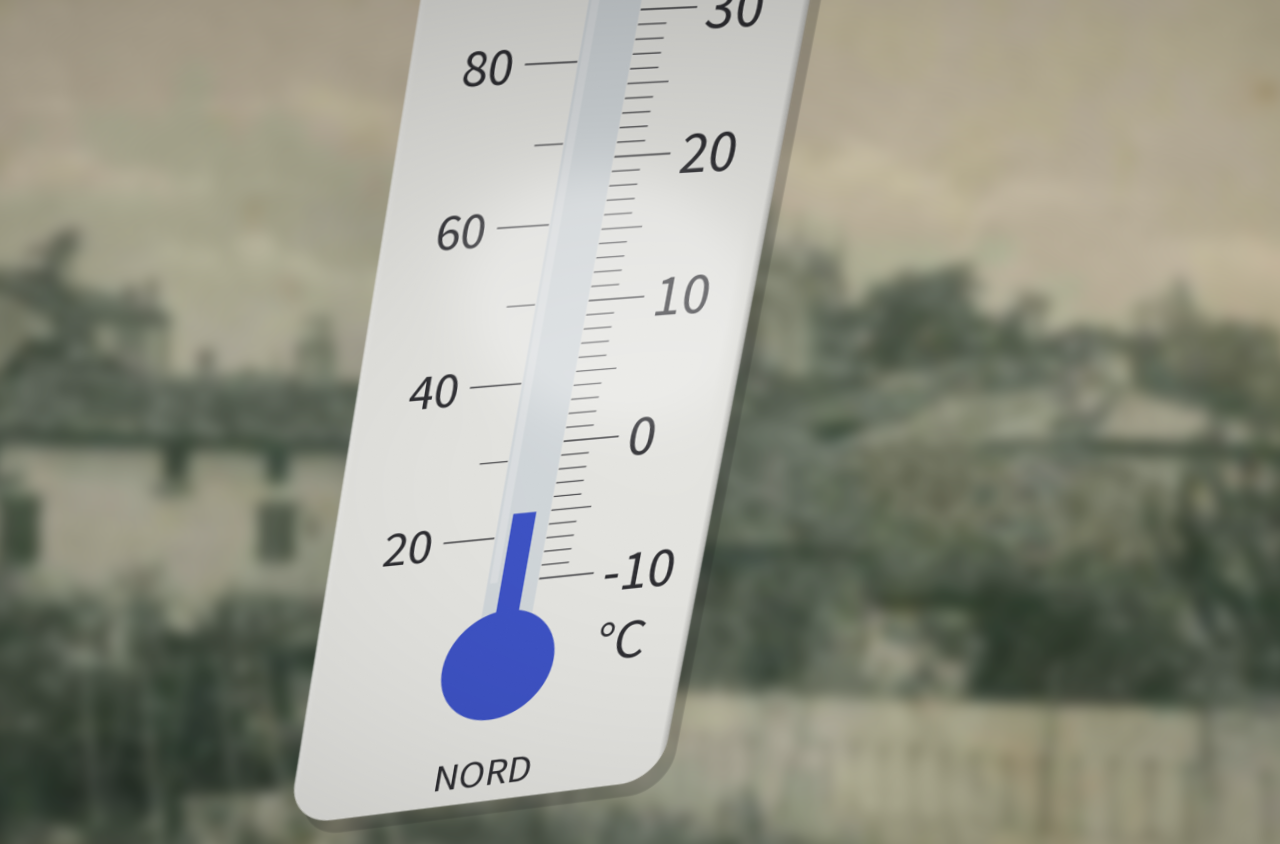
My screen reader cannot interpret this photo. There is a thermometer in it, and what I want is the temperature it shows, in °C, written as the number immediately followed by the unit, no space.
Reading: -5°C
